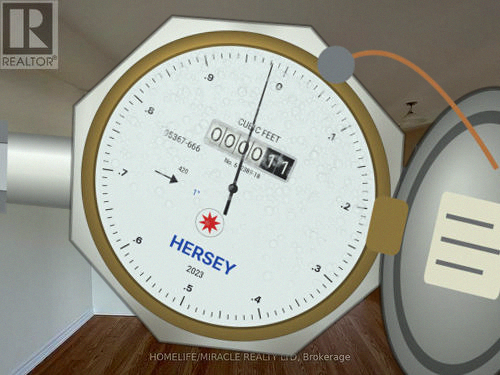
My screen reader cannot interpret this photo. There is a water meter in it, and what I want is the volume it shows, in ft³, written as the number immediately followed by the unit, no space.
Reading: 10.98ft³
